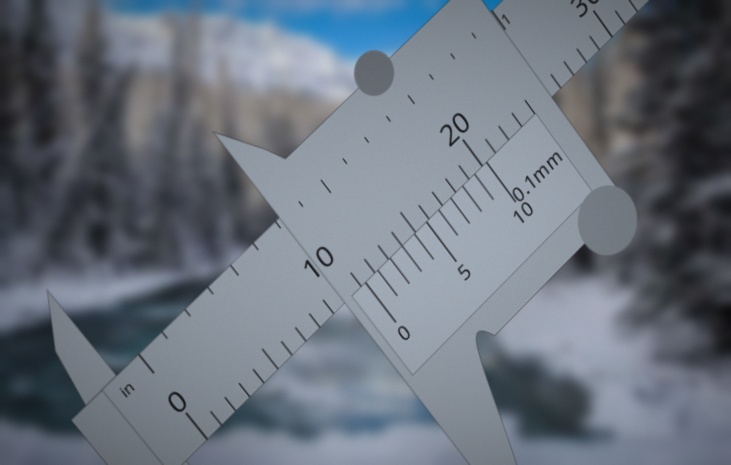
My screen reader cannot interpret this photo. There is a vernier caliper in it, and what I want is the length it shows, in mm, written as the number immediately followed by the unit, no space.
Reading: 11.3mm
